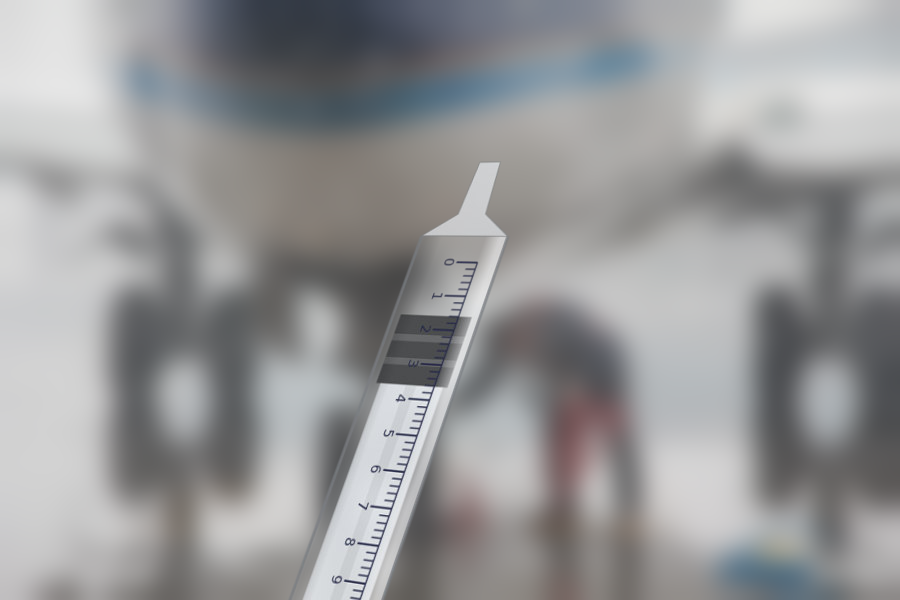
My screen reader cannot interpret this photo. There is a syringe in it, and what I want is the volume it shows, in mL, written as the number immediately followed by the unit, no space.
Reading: 1.6mL
